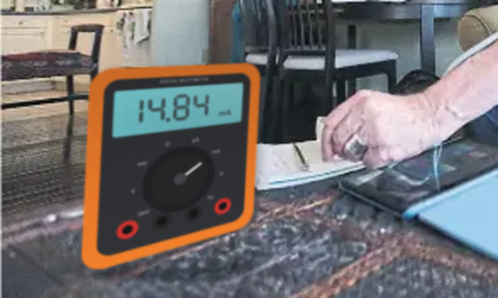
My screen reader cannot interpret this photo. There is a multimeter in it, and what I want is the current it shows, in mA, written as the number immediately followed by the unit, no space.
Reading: 14.84mA
